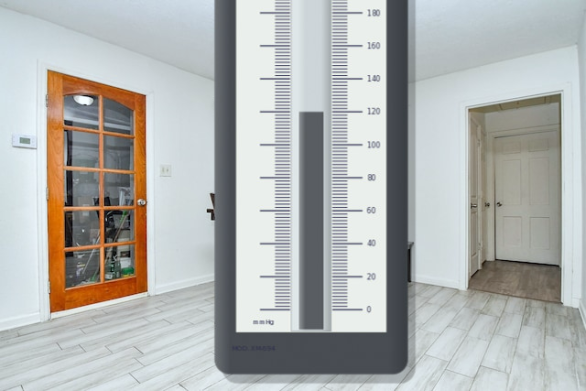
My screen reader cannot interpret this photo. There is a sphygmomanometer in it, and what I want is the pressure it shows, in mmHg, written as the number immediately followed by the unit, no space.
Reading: 120mmHg
